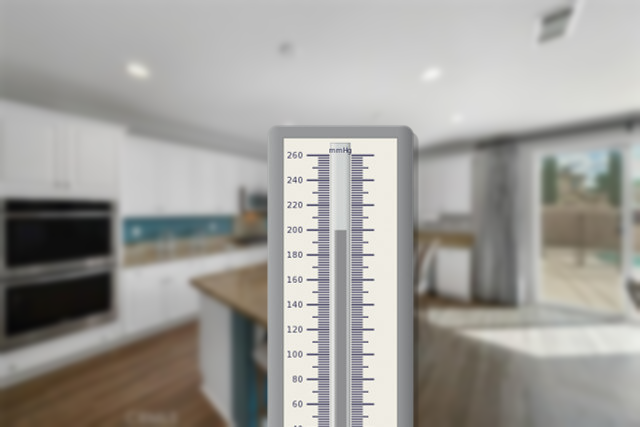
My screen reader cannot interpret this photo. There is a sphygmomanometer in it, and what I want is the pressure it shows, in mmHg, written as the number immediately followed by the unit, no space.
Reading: 200mmHg
